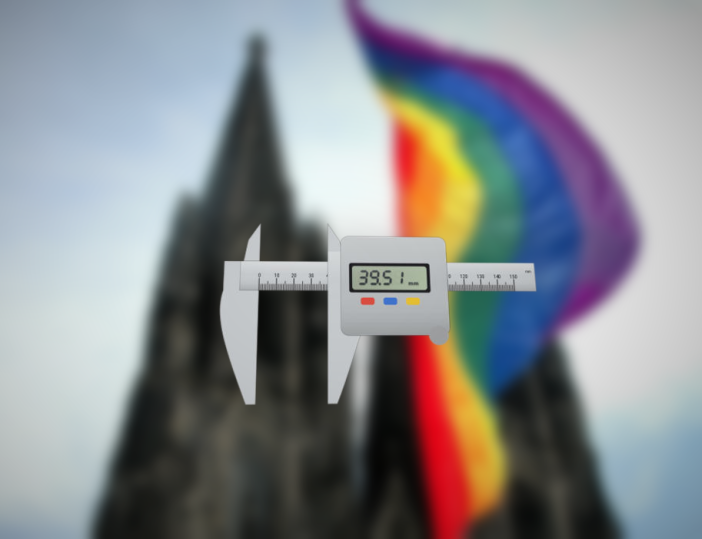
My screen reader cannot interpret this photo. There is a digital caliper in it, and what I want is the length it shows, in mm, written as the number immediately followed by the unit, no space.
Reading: 39.51mm
